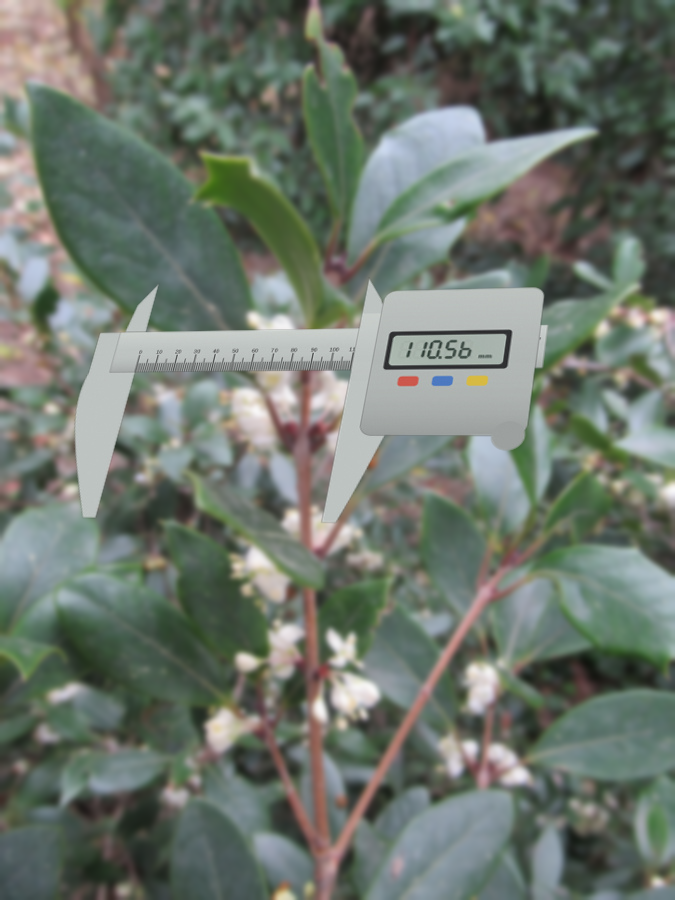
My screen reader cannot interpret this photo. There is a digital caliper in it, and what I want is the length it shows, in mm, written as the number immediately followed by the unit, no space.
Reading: 110.56mm
